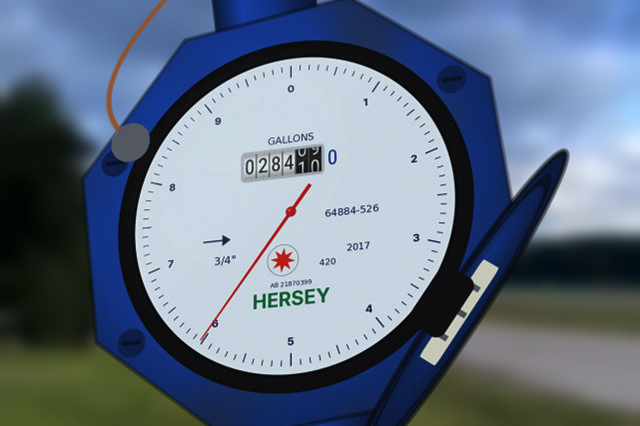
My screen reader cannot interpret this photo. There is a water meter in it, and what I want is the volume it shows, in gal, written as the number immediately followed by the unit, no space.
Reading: 284096.0gal
